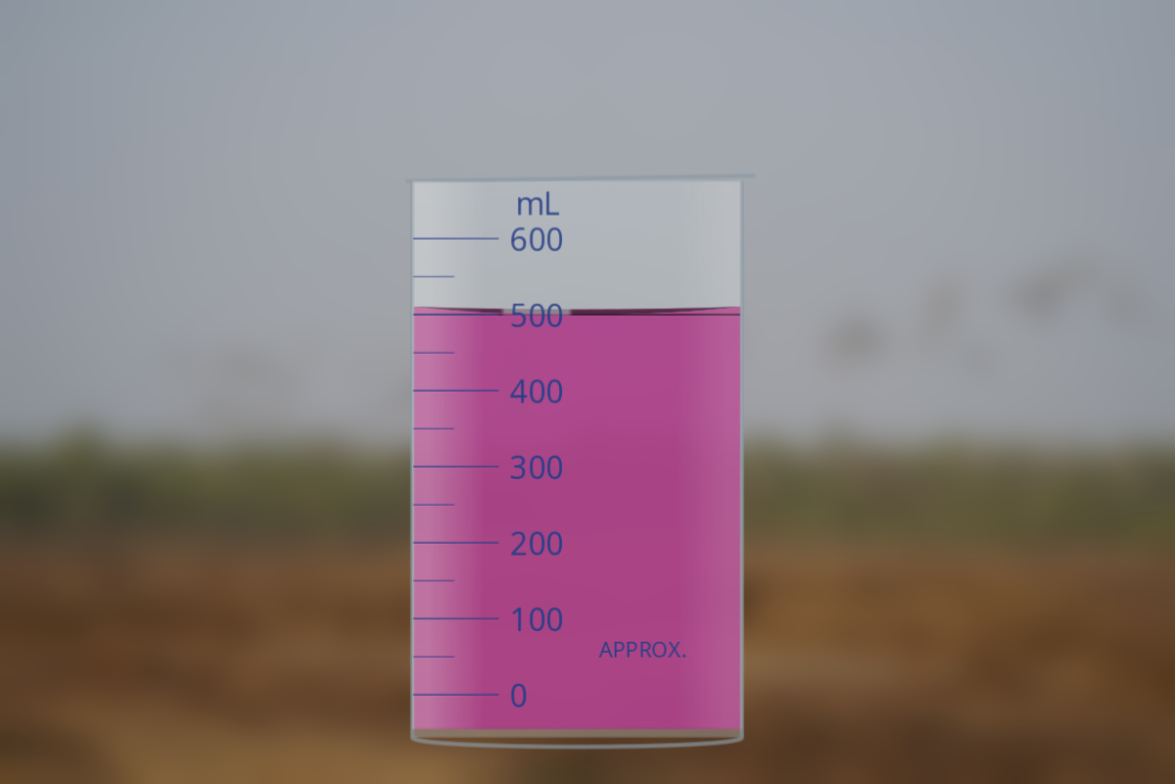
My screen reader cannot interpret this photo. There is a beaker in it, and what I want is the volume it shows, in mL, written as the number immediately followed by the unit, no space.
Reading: 500mL
